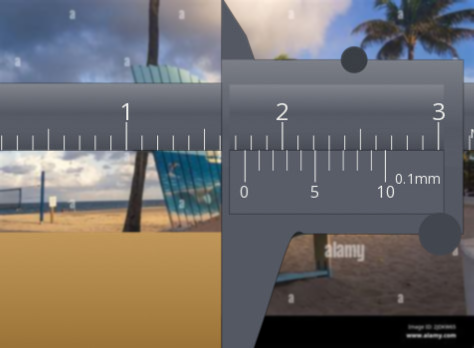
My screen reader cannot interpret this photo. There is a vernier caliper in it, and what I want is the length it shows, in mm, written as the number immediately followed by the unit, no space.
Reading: 17.6mm
